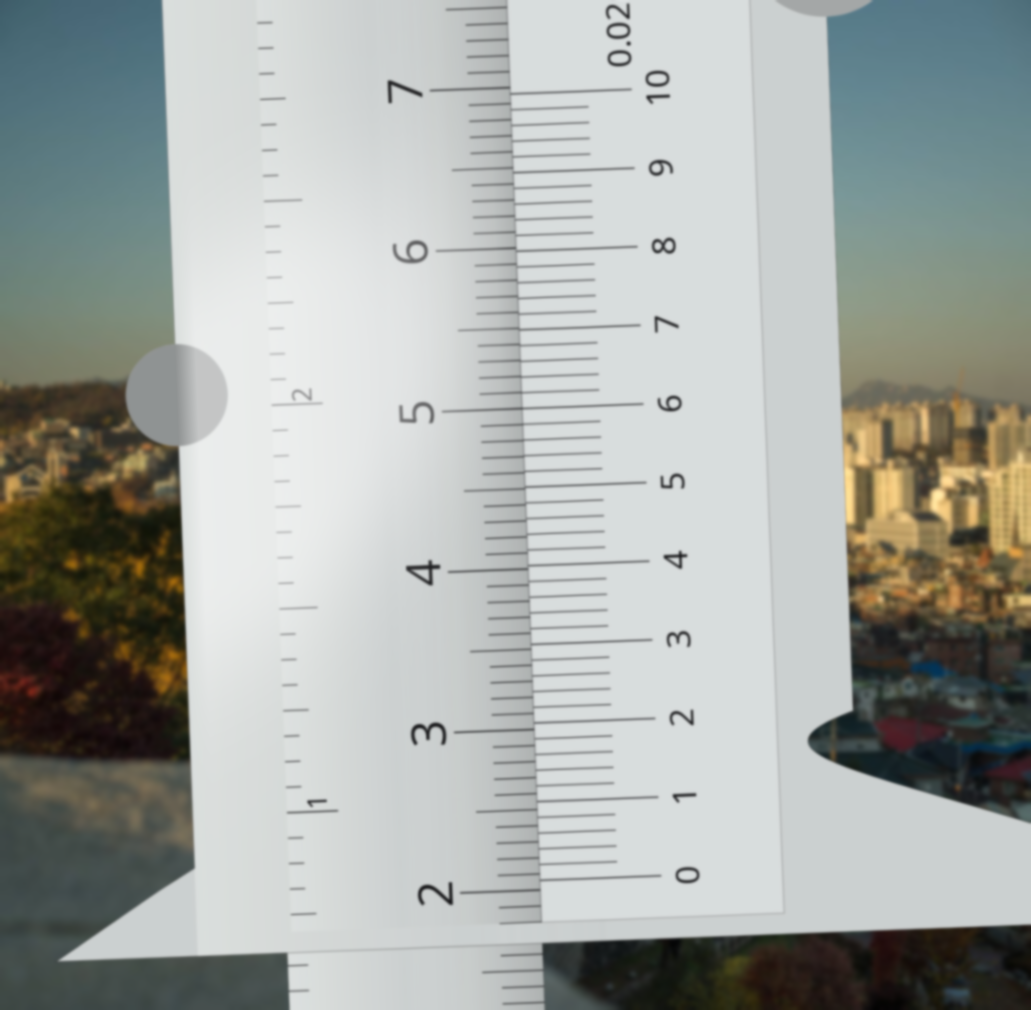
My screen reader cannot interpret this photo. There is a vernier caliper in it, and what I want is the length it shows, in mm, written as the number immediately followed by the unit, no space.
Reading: 20.6mm
